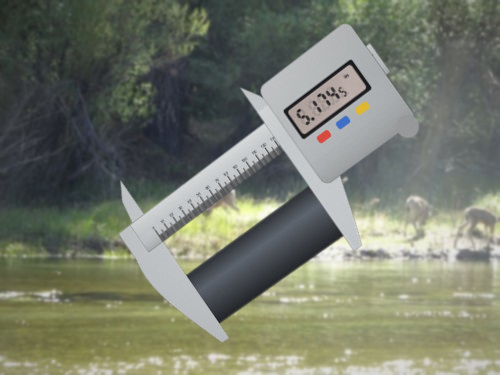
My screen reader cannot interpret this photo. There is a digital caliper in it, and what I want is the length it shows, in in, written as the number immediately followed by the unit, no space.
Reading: 5.1745in
